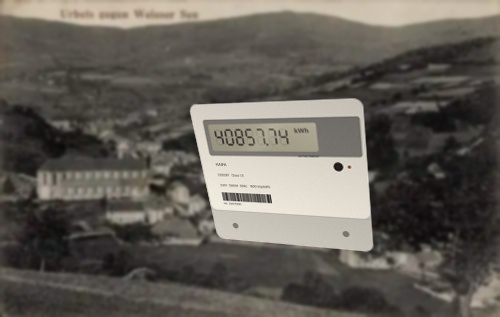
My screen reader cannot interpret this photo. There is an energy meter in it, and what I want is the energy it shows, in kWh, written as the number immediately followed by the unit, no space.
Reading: 40857.74kWh
